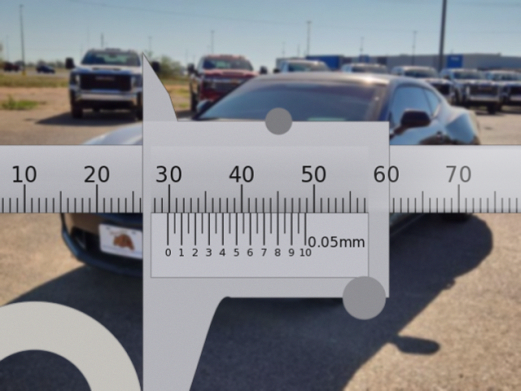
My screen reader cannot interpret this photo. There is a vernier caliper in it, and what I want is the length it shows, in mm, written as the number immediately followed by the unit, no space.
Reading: 29.8mm
